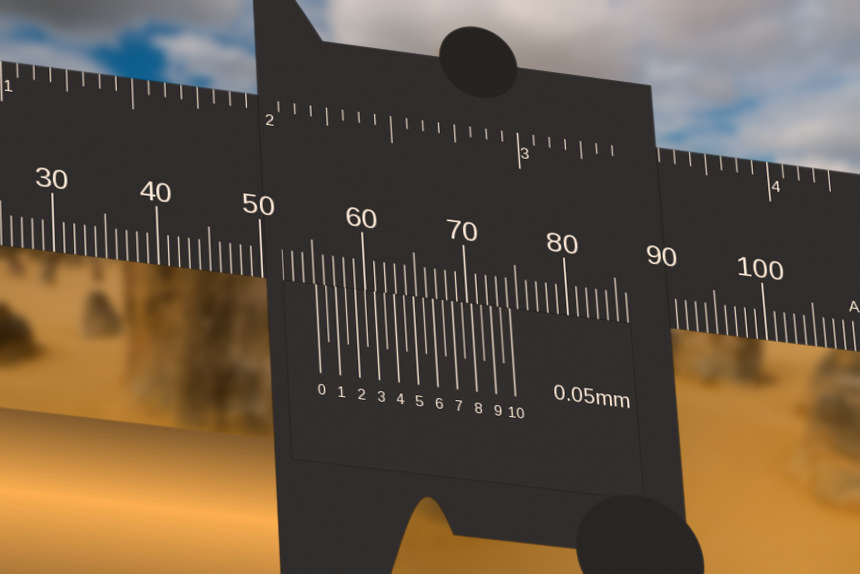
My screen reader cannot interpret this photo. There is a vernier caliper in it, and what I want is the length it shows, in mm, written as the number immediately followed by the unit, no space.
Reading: 55.2mm
